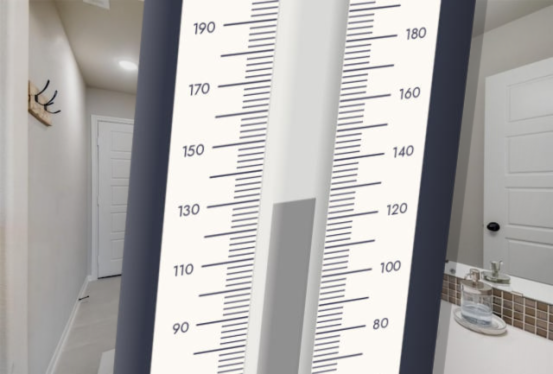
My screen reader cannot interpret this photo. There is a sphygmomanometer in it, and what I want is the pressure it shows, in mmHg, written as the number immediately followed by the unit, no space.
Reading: 128mmHg
